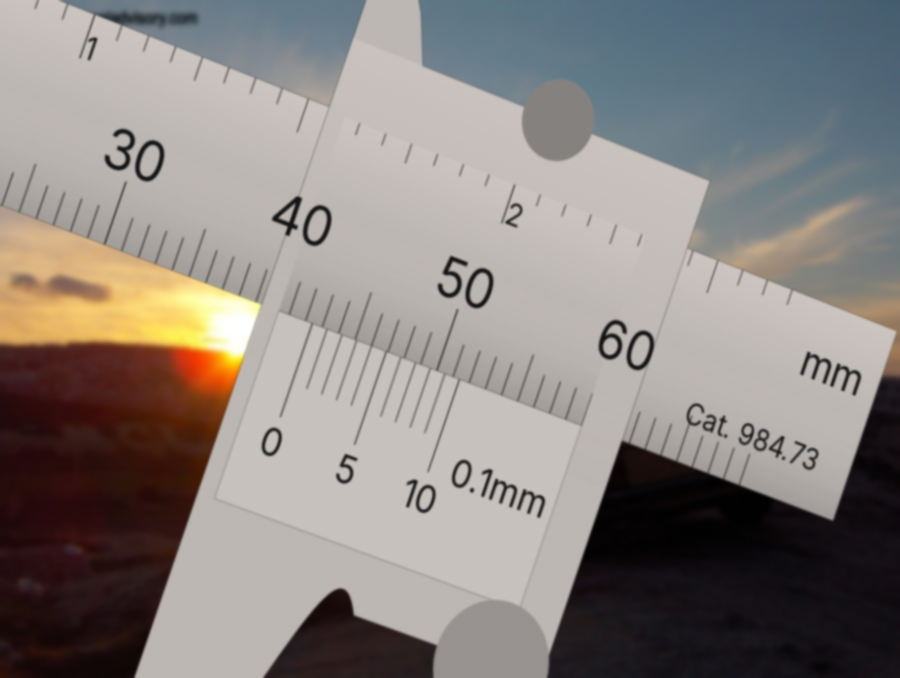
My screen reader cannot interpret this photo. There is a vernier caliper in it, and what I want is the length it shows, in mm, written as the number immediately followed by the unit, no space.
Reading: 42.4mm
